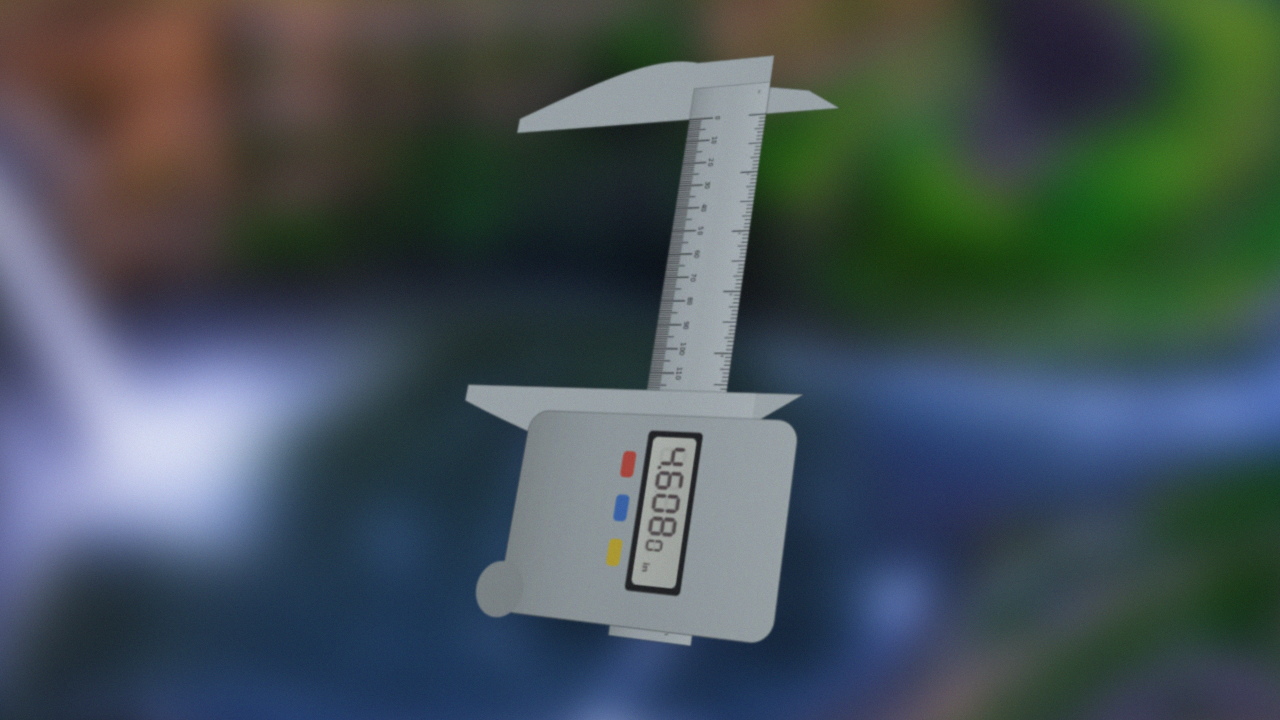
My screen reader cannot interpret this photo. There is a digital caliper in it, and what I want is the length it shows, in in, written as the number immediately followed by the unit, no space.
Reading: 4.6080in
